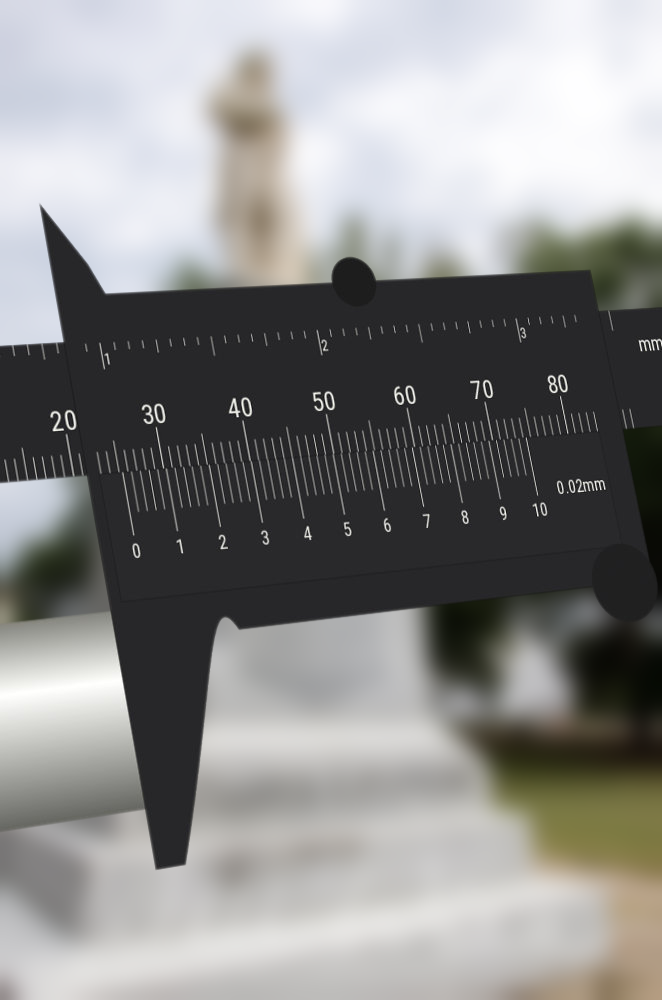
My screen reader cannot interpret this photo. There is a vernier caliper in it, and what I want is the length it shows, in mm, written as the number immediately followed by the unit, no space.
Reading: 25.4mm
